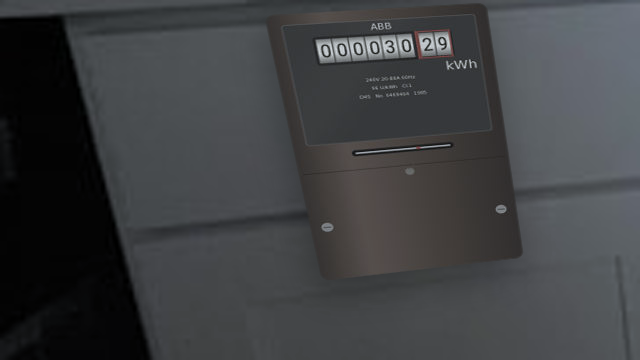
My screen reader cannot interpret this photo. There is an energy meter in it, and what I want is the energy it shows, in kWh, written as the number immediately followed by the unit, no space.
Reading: 30.29kWh
